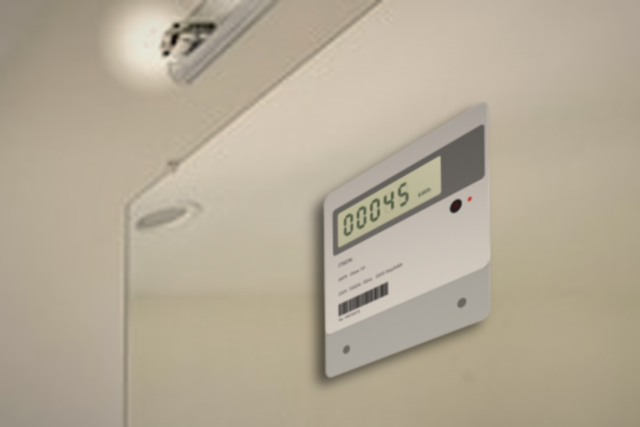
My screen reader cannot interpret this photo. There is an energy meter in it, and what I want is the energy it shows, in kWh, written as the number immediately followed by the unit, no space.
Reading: 45kWh
